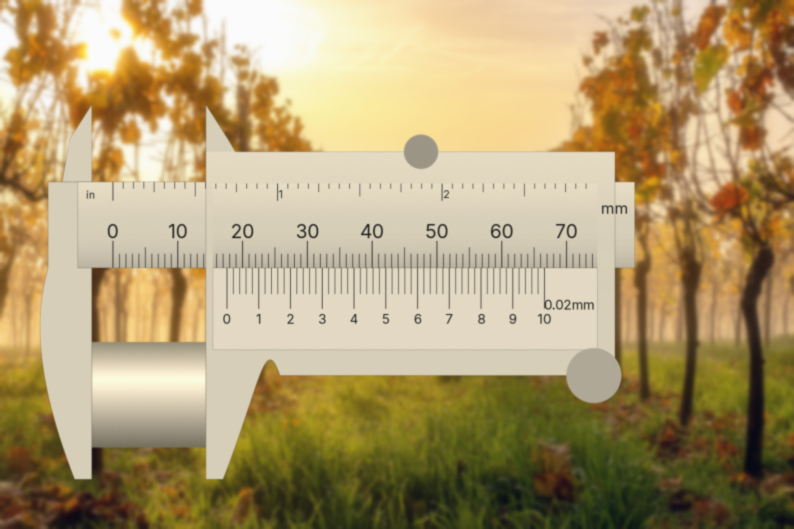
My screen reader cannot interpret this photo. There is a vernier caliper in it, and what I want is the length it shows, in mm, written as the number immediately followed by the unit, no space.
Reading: 17.6mm
